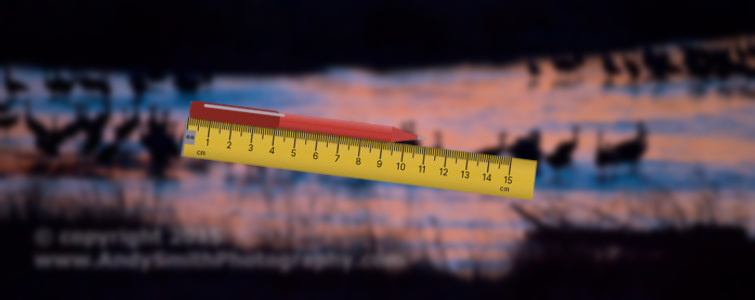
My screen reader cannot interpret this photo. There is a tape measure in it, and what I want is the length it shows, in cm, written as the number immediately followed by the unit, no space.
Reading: 11cm
